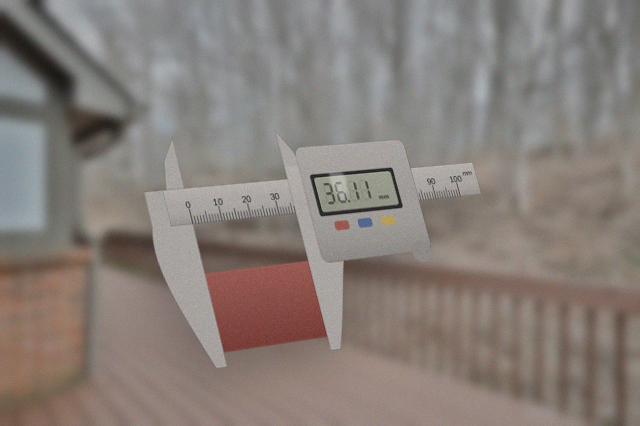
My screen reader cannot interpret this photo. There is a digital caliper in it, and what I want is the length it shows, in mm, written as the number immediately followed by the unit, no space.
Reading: 36.11mm
